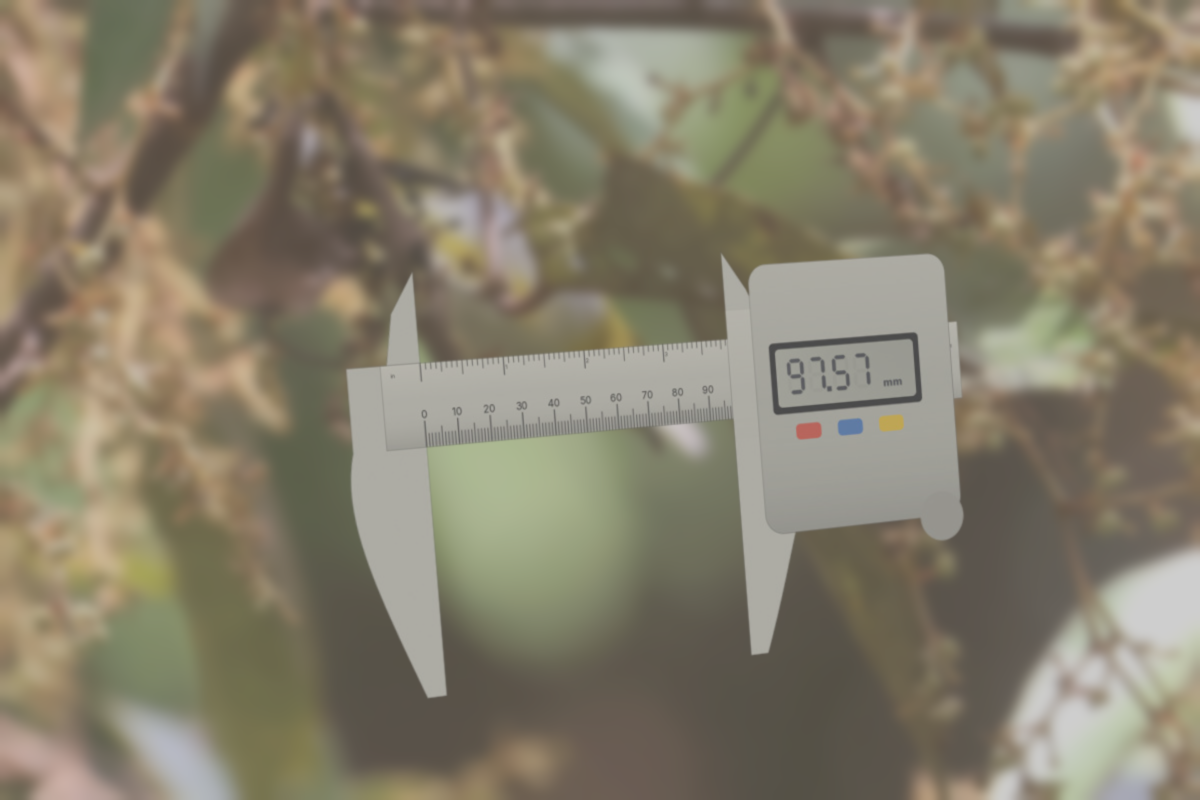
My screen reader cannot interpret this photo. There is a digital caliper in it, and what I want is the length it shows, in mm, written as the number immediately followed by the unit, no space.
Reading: 97.57mm
